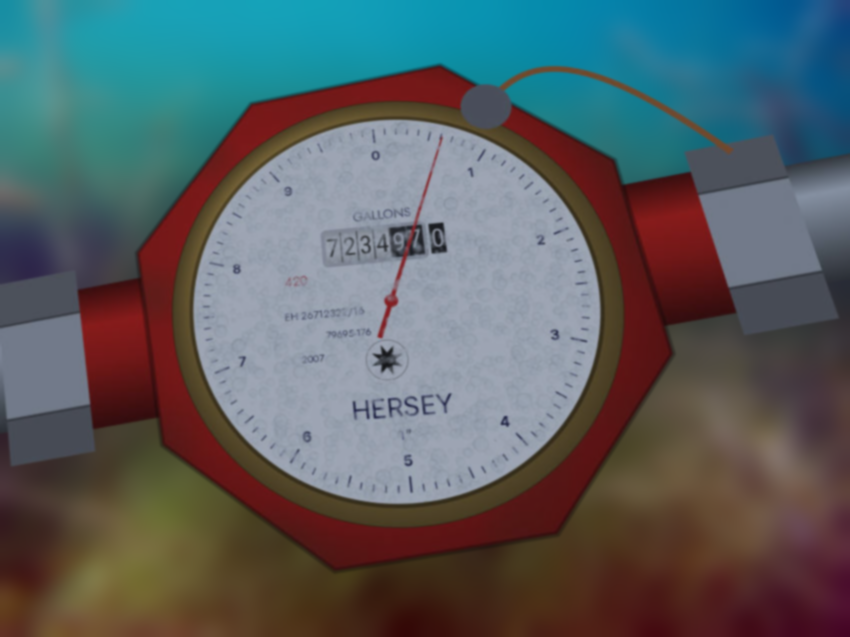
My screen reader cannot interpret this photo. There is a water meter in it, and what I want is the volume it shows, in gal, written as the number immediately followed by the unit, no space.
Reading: 7234970.6gal
